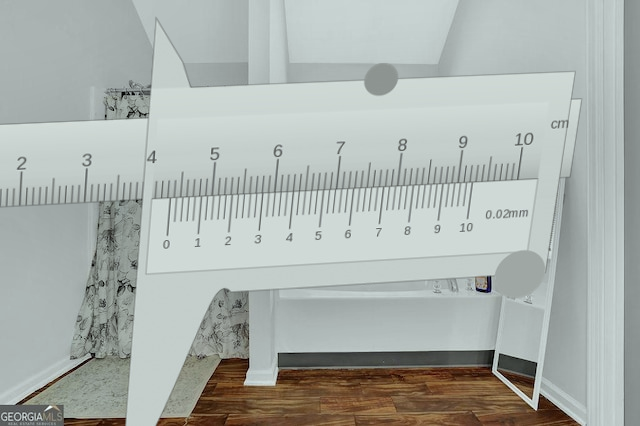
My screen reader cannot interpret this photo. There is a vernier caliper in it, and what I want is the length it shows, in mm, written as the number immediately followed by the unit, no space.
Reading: 43.4mm
